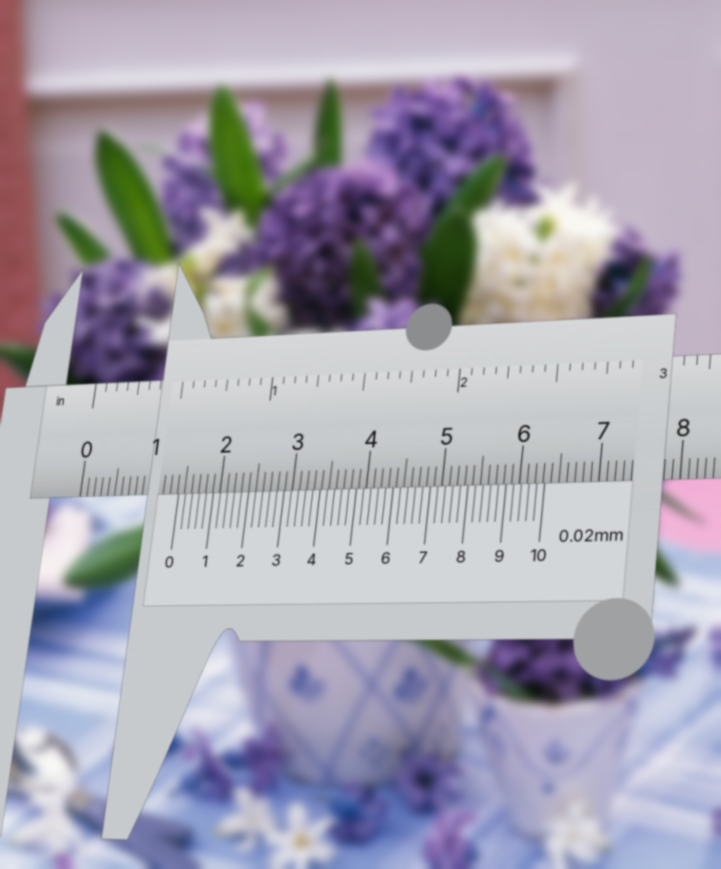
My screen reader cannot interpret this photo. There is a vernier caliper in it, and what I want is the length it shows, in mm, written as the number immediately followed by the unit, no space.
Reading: 14.2mm
